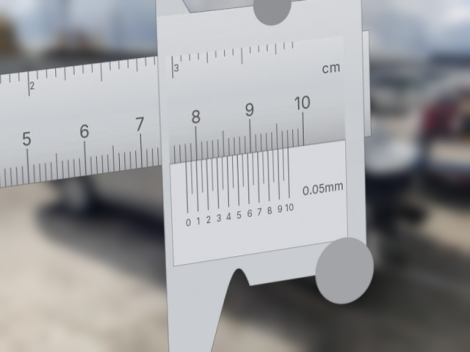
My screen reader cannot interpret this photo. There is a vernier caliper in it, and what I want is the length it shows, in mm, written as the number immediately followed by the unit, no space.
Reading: 78.0mm
